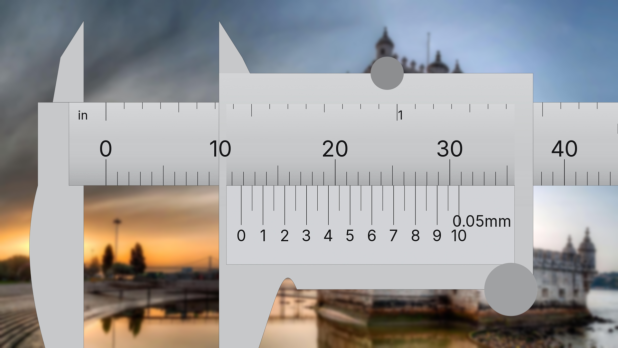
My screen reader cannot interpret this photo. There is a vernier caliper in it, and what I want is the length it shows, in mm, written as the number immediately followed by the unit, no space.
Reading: 11.8mm
